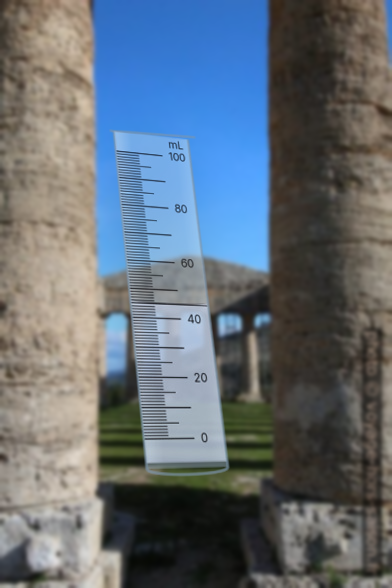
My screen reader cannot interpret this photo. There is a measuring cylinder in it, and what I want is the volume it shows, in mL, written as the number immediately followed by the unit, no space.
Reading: 45mL
